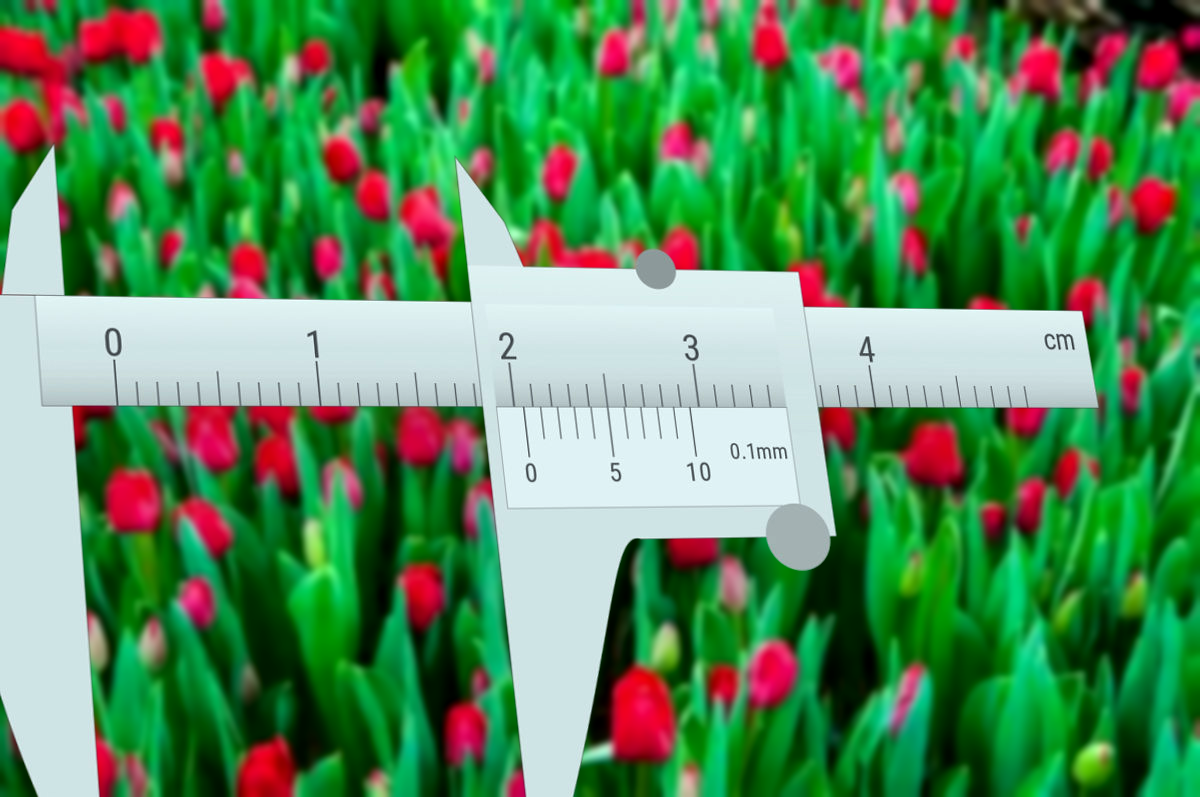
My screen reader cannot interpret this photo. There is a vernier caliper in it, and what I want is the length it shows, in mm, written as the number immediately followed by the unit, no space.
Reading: 20.5mm
